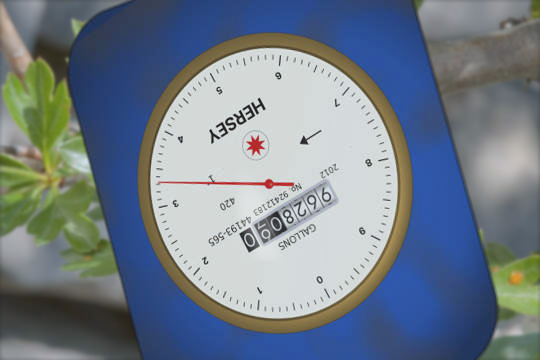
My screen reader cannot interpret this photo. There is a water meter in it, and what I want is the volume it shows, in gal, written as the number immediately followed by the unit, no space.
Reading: 9628063.3gal
